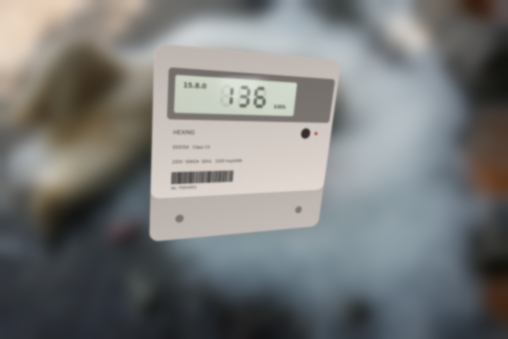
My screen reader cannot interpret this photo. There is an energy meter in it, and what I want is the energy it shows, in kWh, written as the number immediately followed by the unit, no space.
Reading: 136kWh
